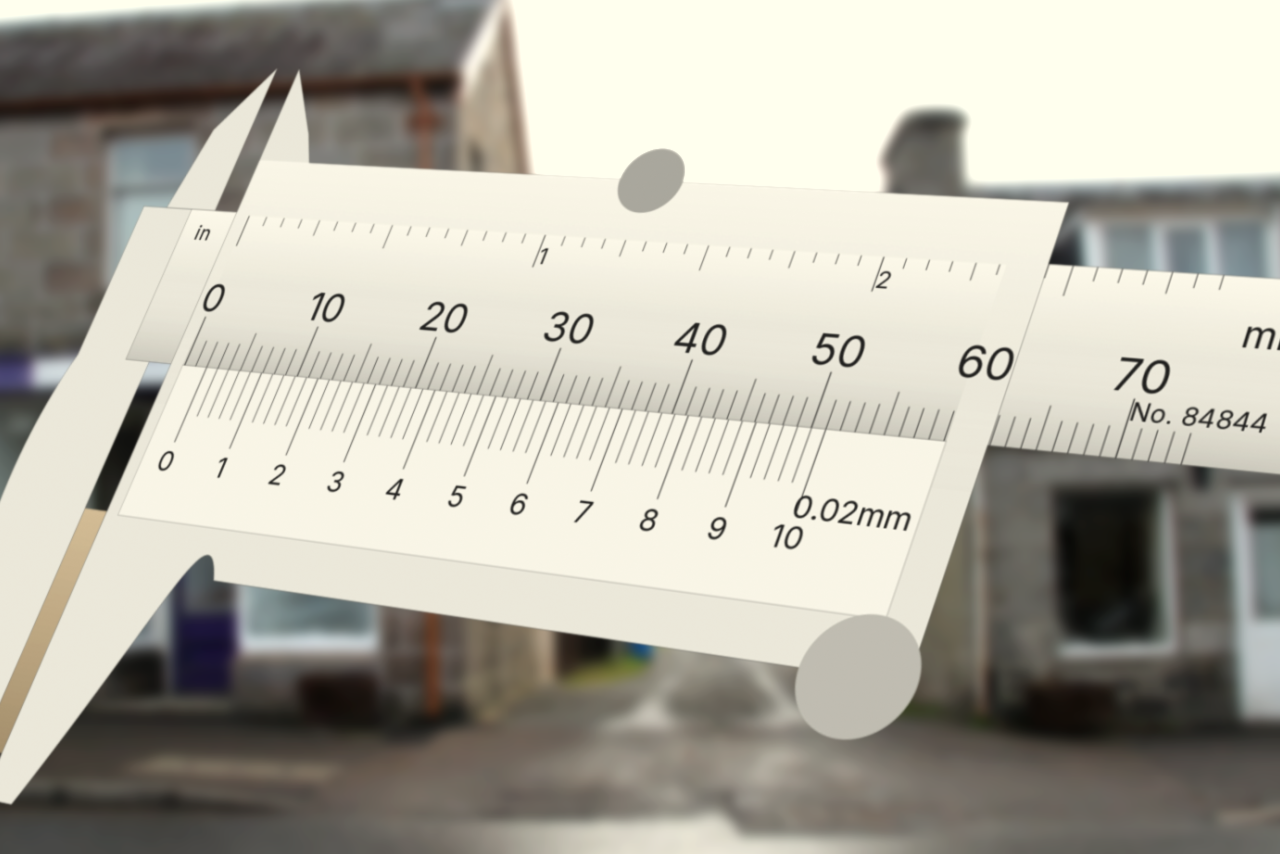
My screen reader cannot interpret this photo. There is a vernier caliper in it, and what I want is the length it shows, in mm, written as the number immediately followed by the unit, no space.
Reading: 2.0mm
